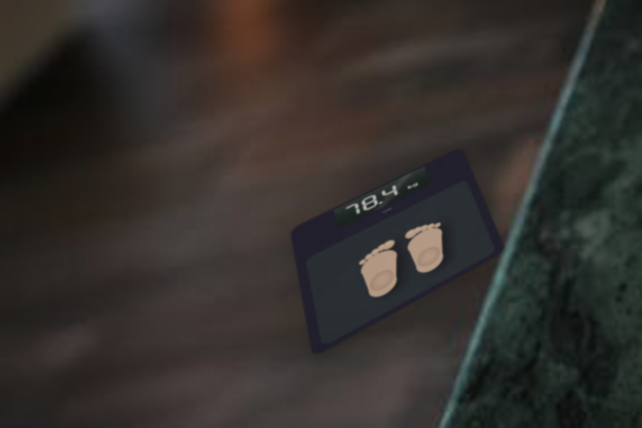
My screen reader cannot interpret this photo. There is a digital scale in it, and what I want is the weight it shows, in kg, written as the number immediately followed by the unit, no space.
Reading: 78.4kg
